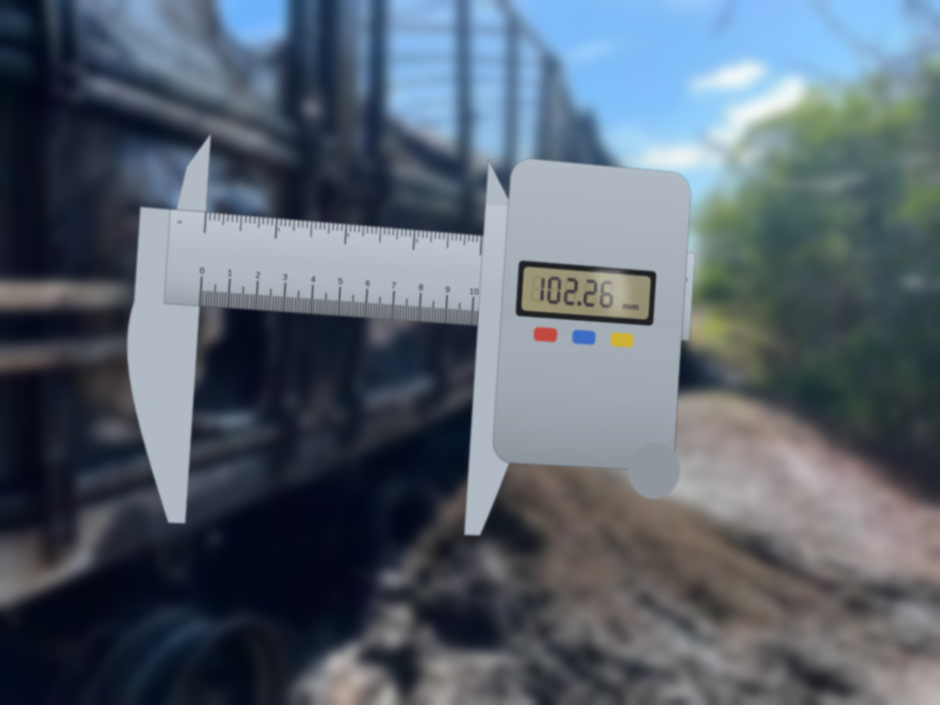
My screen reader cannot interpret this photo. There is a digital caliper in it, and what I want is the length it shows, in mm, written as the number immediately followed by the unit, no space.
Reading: 102.26mm
